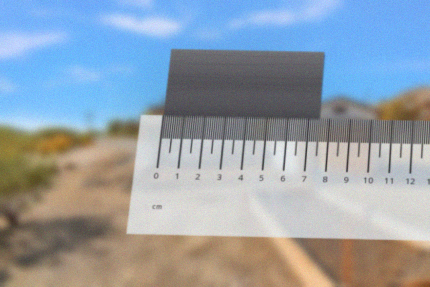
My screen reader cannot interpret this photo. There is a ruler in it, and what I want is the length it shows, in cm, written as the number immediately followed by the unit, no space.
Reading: 7.5cm
